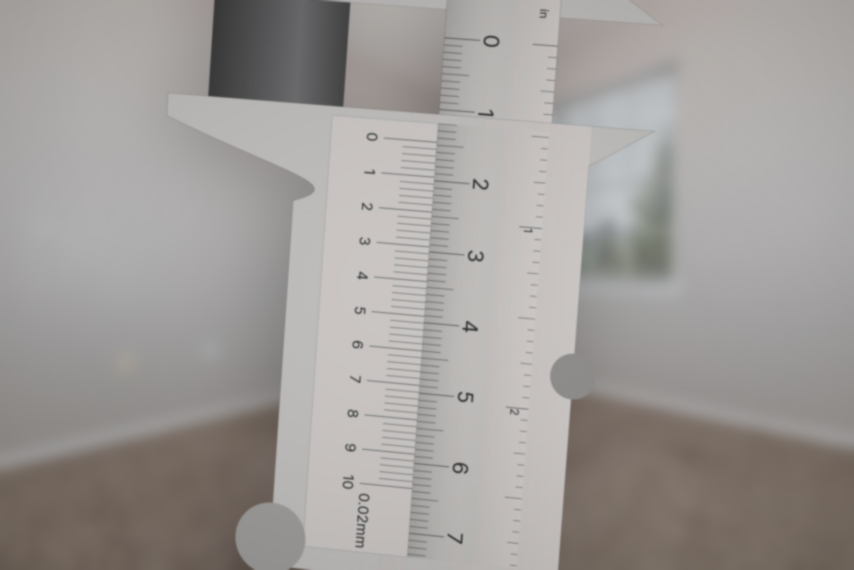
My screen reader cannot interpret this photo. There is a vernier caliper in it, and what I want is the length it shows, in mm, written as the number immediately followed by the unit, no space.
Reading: 14.6mm
